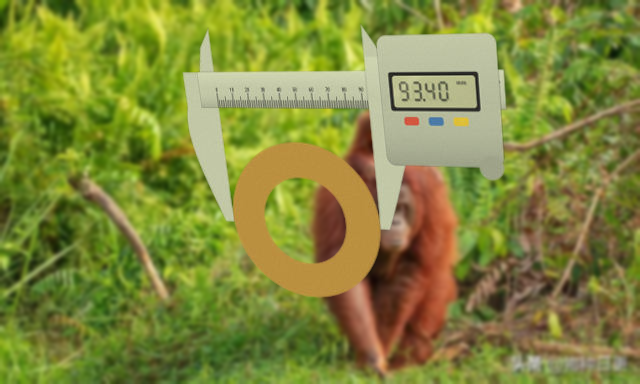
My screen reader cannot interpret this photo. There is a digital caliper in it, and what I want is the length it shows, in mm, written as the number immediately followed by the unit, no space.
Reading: 93.40mm
